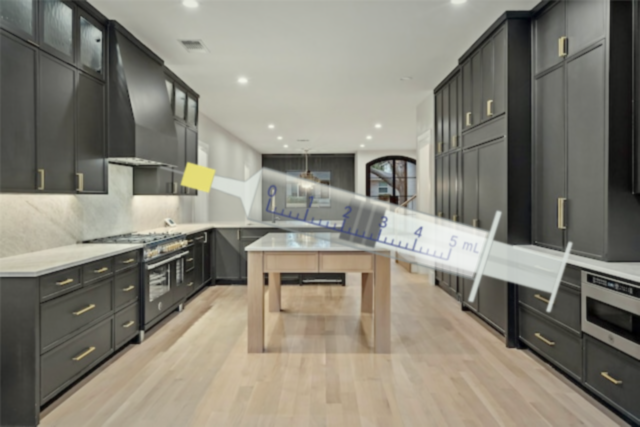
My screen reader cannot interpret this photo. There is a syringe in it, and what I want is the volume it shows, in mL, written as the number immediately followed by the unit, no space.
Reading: 2mL
